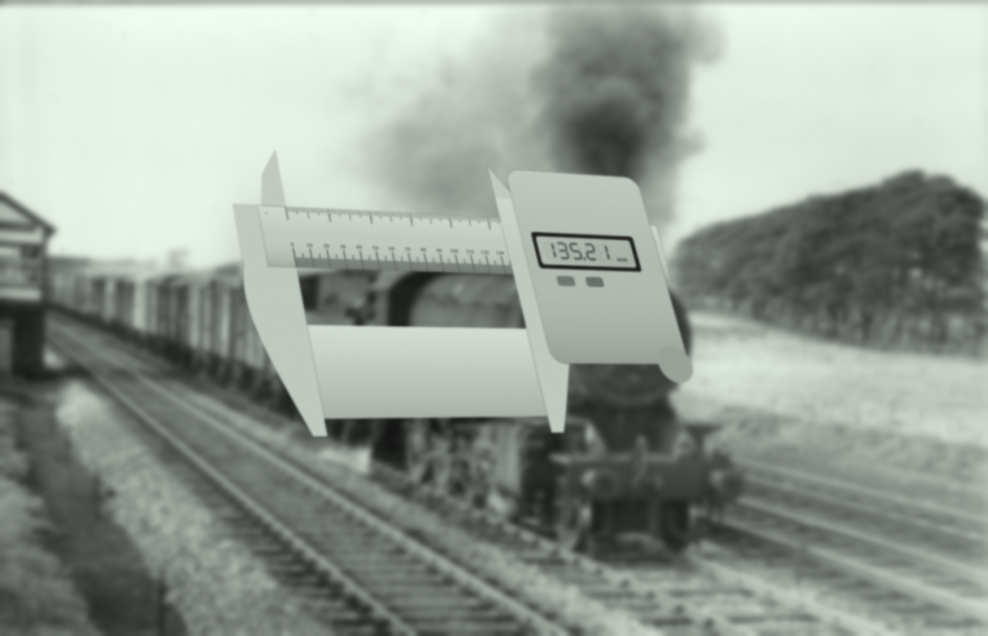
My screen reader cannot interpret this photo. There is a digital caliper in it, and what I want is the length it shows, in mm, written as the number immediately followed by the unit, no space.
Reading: 135.21mm
